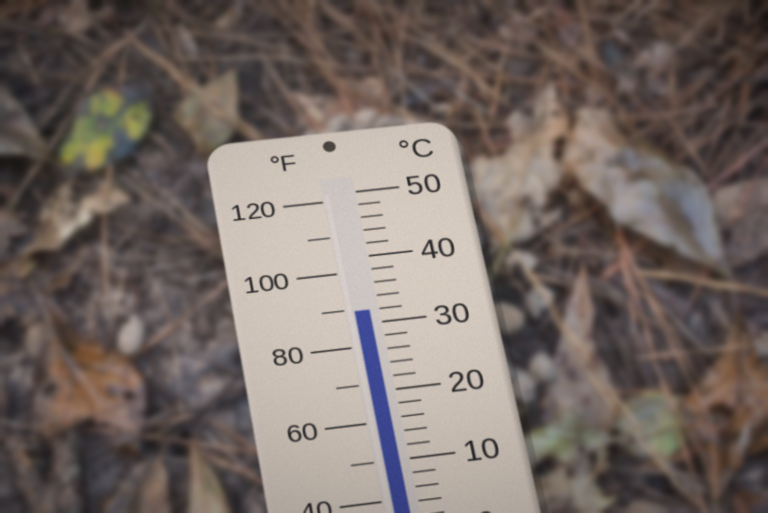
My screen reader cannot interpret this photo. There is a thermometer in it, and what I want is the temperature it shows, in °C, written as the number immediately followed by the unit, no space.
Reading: 32°C
